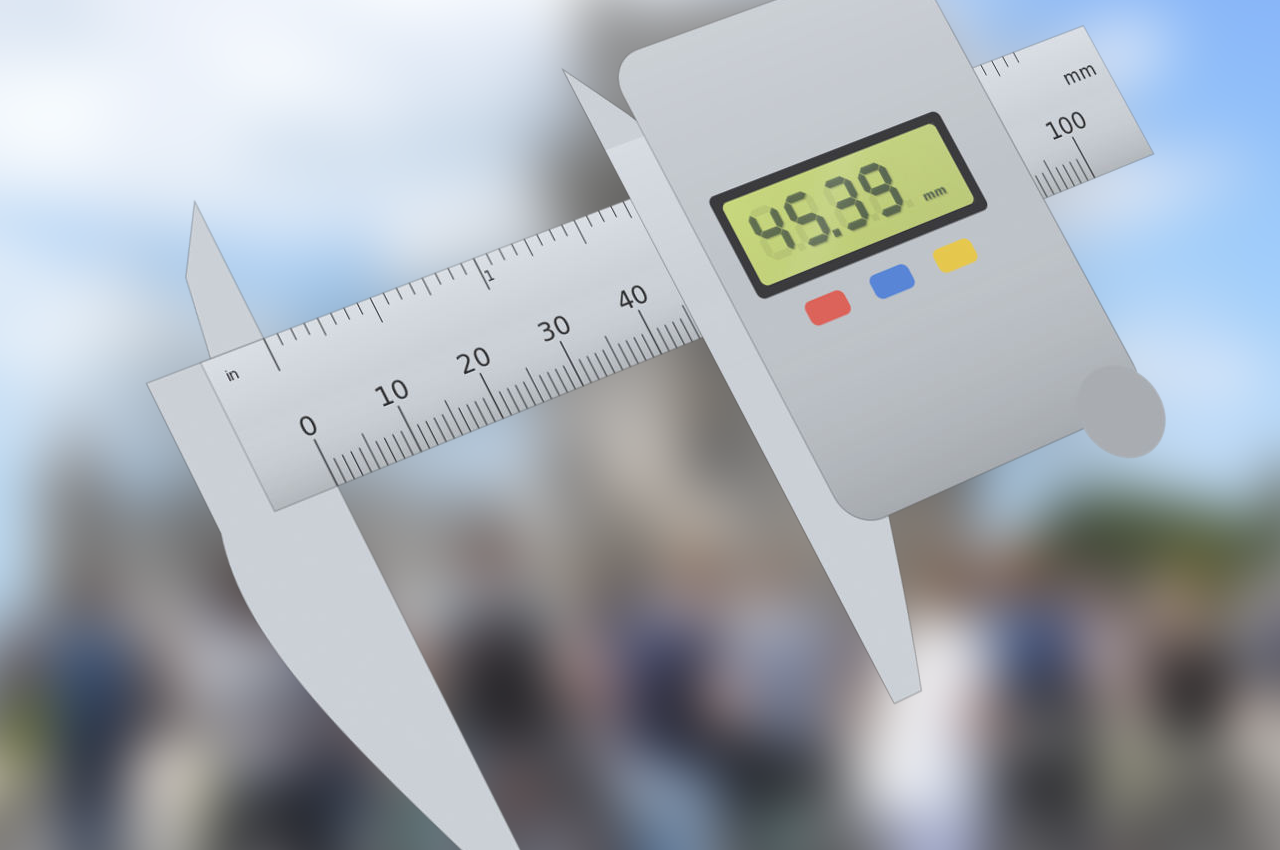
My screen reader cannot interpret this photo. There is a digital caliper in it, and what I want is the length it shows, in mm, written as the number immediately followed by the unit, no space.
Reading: 45.39mm
